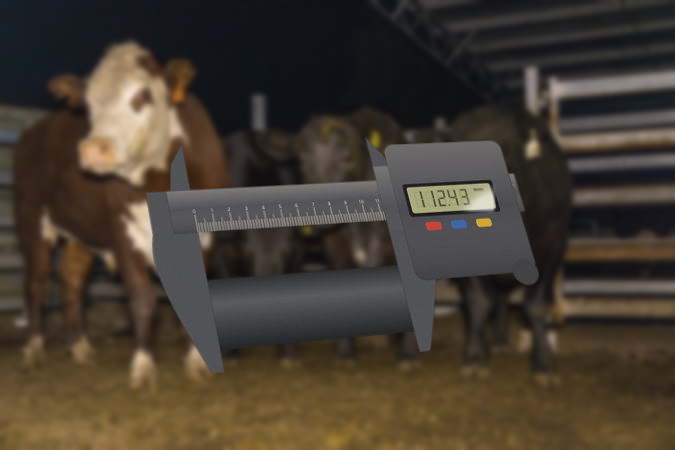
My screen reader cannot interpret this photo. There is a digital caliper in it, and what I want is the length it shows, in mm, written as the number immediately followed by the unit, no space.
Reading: 112.43mm
